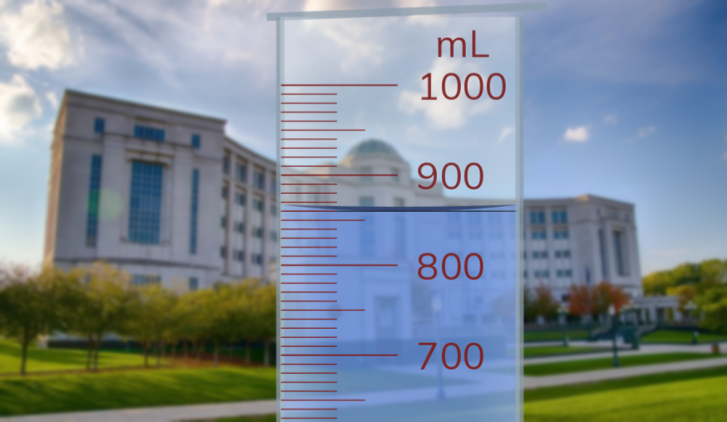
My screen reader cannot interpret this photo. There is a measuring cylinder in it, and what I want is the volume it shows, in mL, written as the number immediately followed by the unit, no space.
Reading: 860mL
